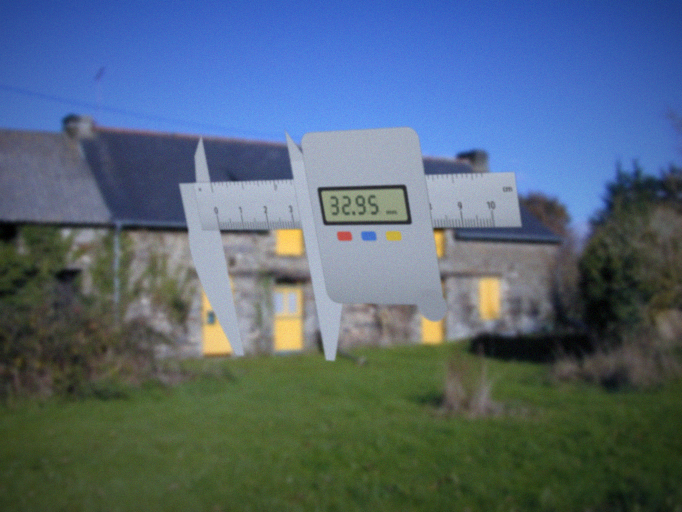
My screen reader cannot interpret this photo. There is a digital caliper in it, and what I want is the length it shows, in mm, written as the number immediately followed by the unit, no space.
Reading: 32.95mm
